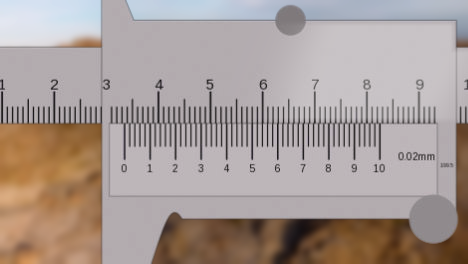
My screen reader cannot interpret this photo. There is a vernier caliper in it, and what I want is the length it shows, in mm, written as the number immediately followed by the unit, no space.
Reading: 33.5mm
